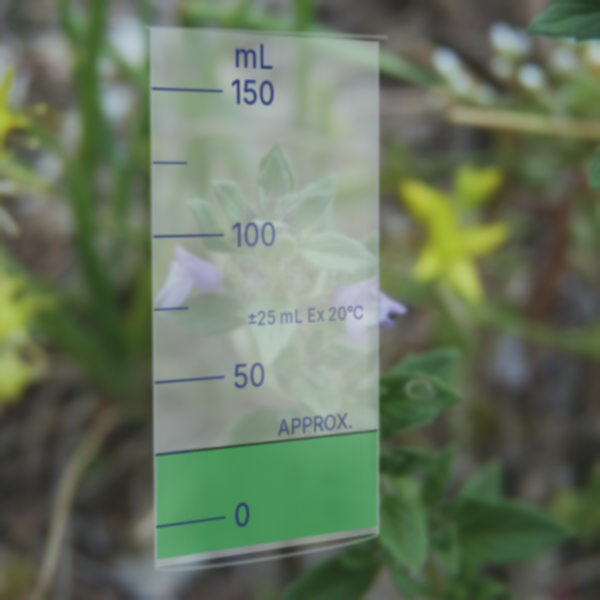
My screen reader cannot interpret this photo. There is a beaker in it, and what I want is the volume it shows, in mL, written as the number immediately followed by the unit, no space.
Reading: 25mL
